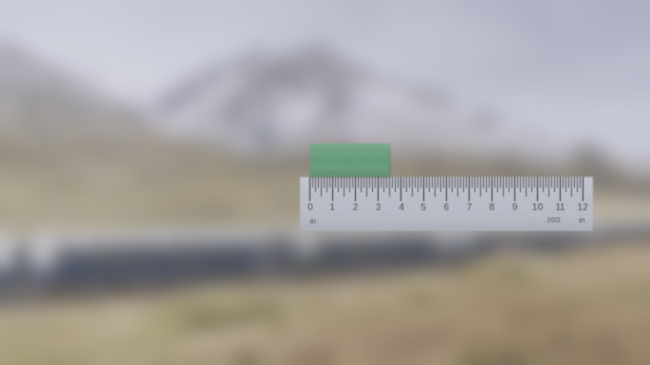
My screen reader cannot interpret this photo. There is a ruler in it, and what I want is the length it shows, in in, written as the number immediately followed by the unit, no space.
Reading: 3.5in
